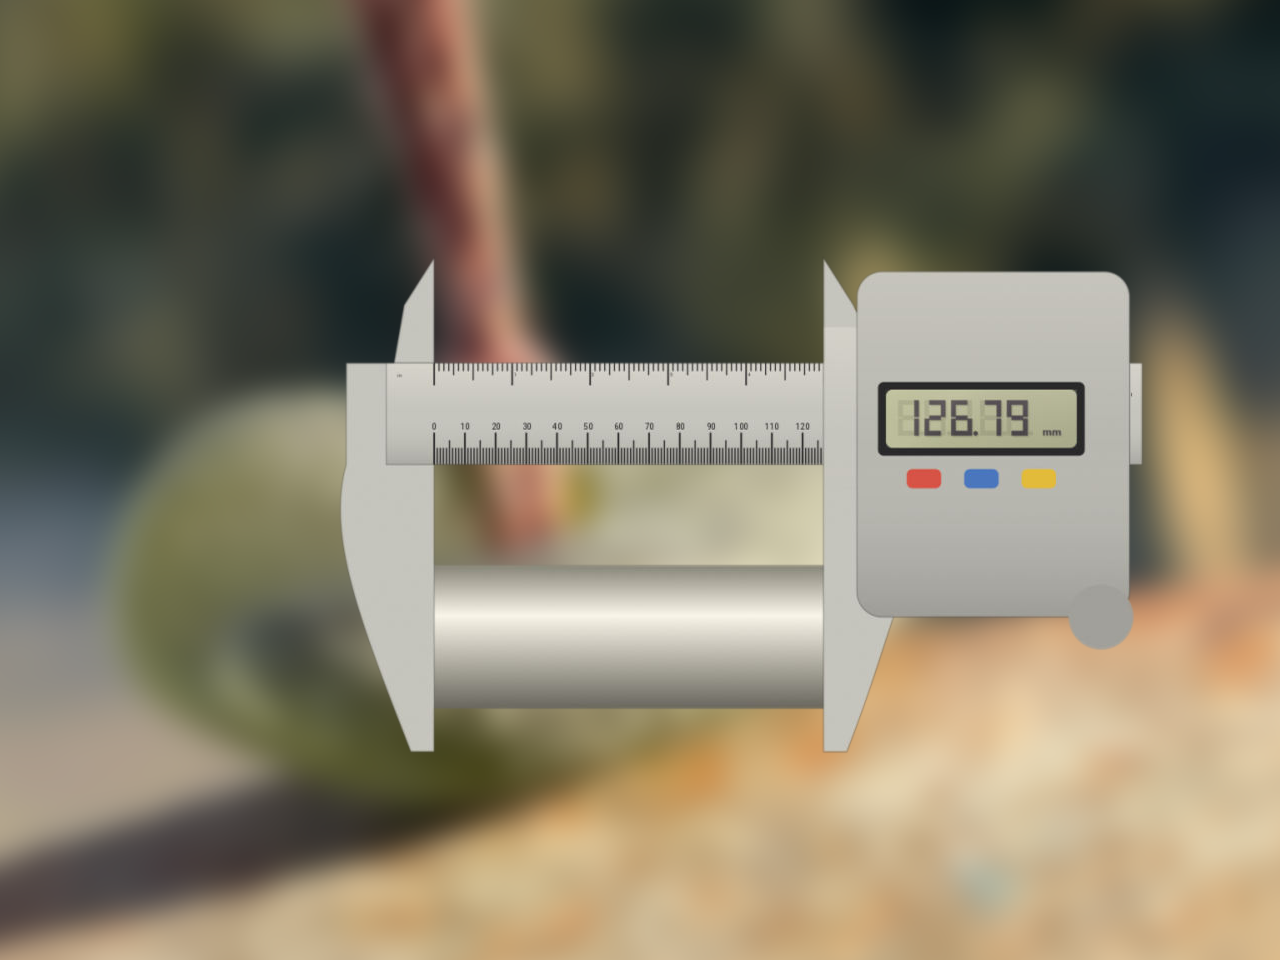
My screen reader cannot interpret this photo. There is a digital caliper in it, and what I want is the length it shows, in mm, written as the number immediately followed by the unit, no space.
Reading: 126.79mm
